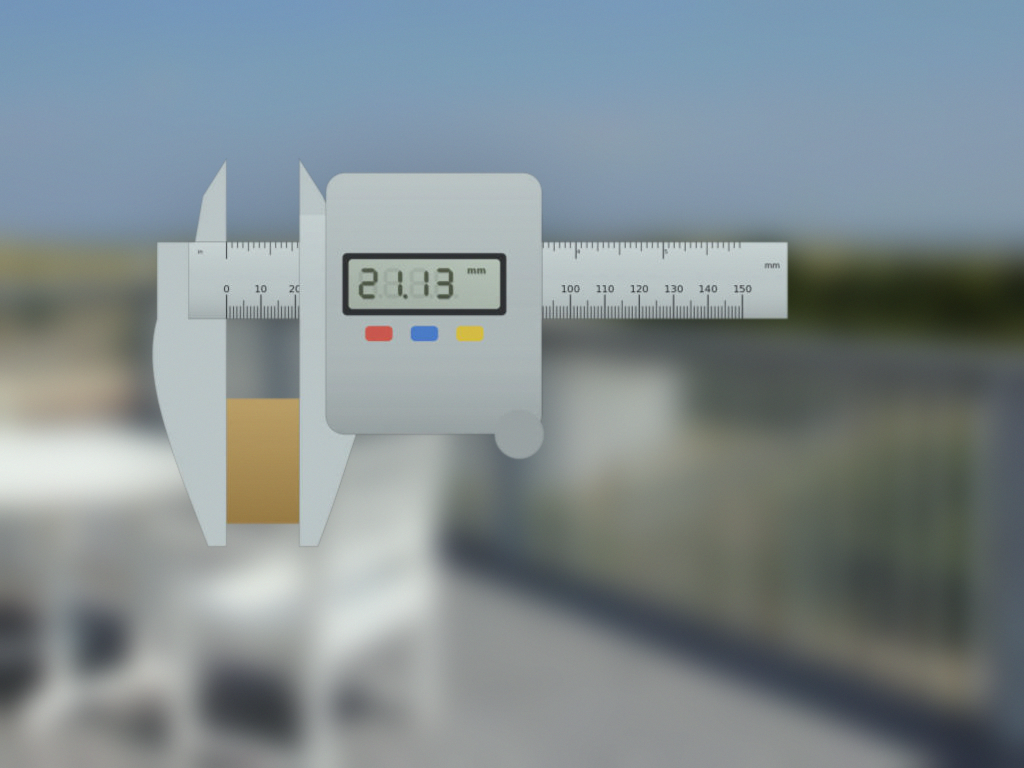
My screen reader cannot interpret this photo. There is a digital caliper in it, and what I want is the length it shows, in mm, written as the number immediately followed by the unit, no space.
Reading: 21.13mm
